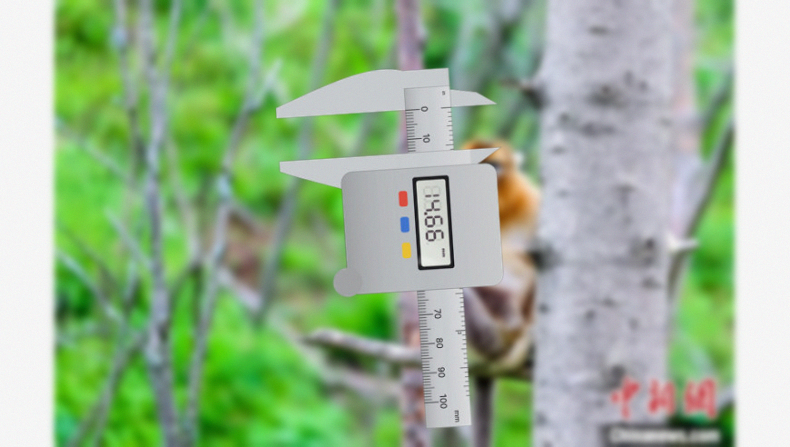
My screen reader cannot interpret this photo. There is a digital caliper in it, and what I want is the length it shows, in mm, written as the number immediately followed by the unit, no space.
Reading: 14.66mm
